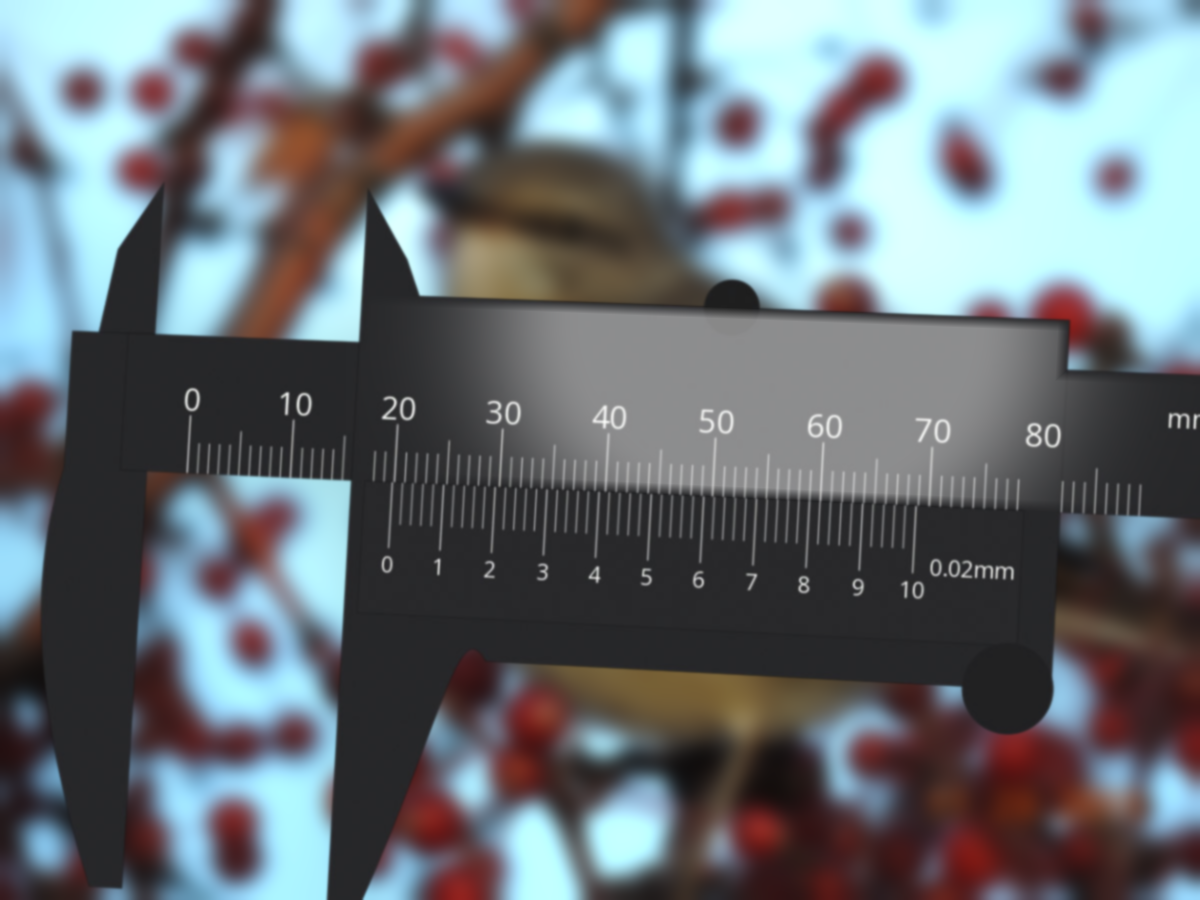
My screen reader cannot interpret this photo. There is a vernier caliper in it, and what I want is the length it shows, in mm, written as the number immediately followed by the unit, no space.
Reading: 19.8mm
